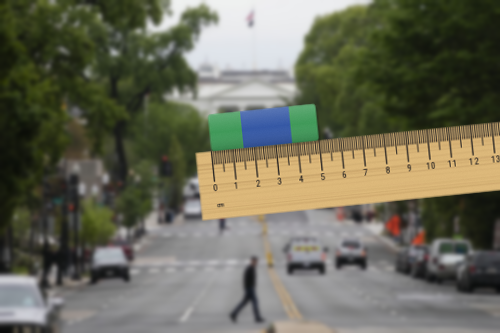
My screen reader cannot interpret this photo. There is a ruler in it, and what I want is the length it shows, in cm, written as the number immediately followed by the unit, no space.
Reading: 5cm
